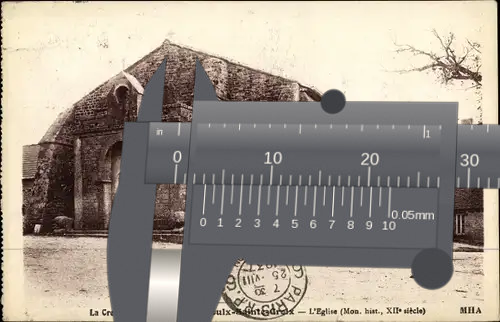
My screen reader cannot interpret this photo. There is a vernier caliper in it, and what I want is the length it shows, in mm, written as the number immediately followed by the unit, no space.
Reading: 3.2mm
